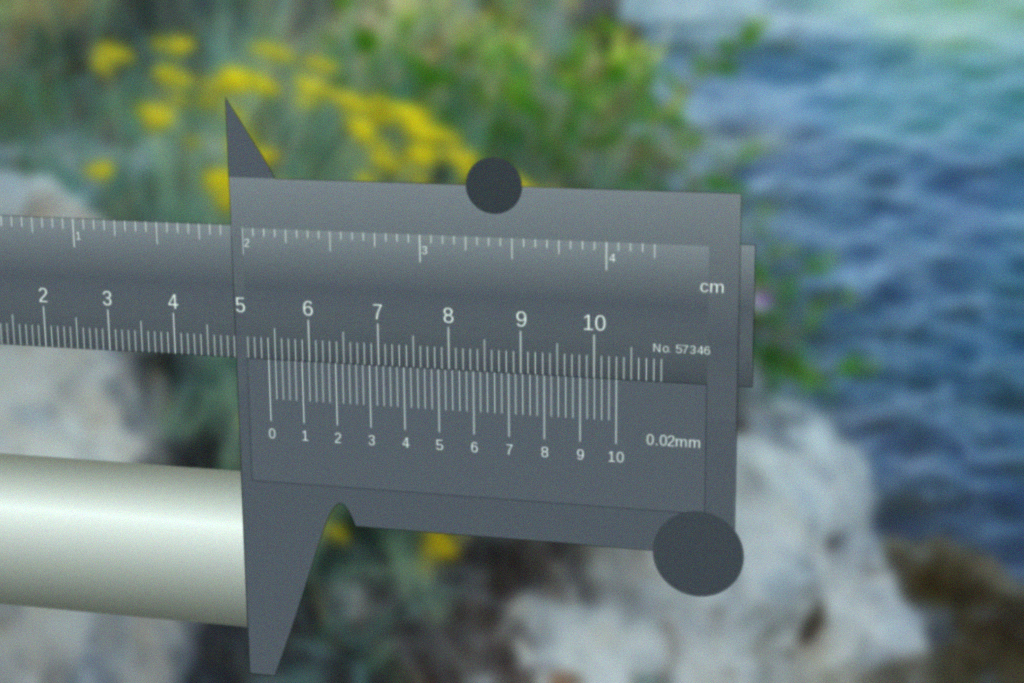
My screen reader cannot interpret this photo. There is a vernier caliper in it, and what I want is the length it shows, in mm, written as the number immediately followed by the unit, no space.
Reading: 54.0mm
